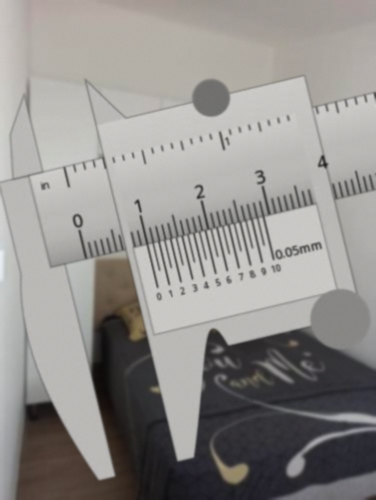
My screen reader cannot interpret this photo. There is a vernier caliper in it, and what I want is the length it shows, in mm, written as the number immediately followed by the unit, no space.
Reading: 10.0mm
